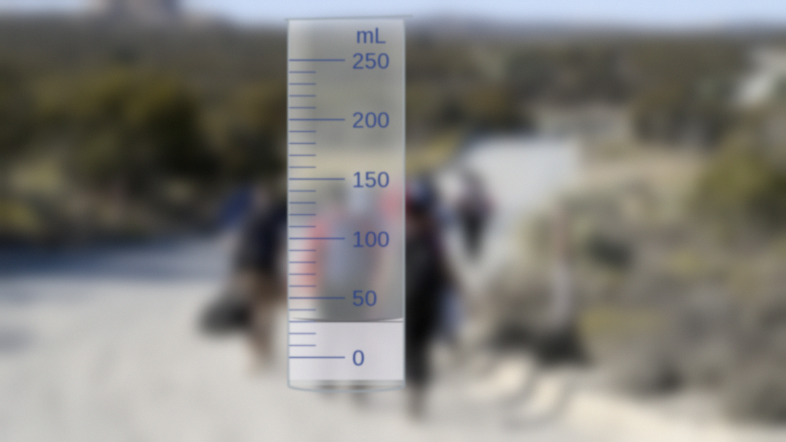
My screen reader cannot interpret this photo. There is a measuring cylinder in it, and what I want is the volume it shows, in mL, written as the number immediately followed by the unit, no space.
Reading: 30mL
